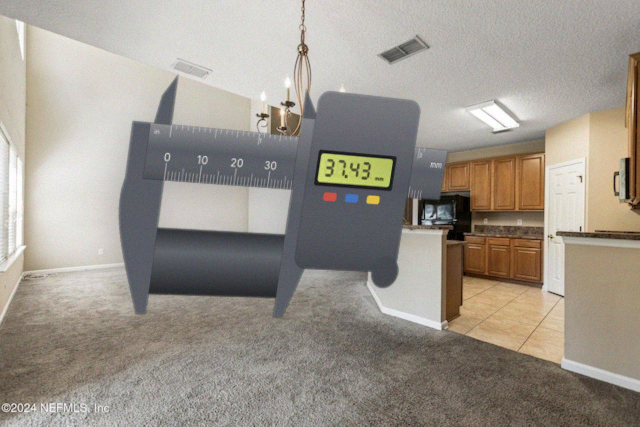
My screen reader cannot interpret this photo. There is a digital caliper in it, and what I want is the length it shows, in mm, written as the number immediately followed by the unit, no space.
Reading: 37.43mm
